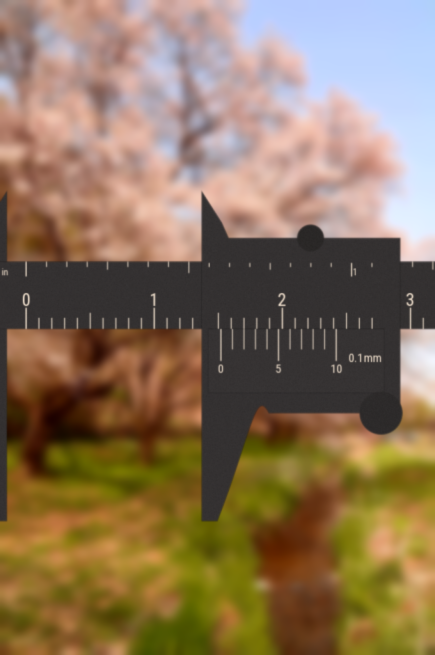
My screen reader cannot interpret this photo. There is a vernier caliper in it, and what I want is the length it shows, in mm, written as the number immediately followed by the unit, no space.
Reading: 15.2mm
